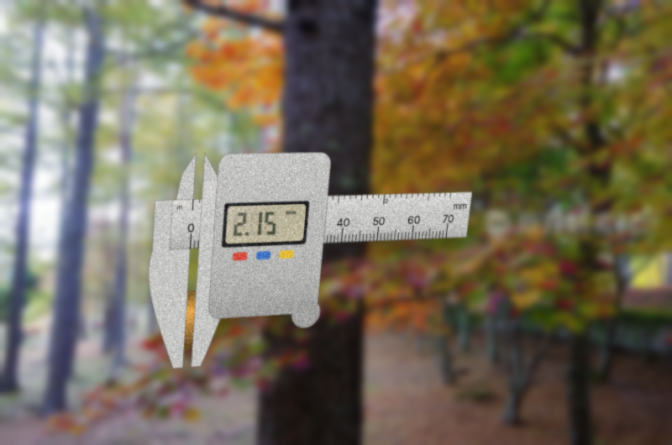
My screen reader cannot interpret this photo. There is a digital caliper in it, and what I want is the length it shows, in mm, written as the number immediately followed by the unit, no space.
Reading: 2.15mm
